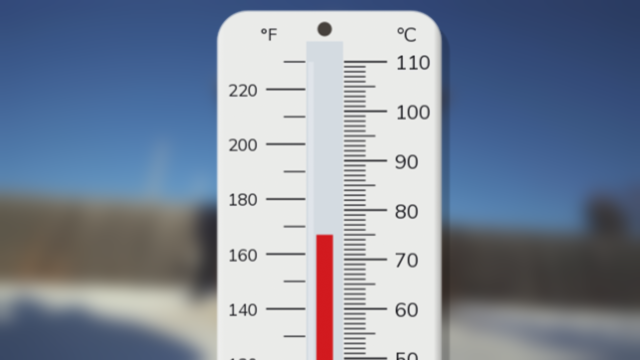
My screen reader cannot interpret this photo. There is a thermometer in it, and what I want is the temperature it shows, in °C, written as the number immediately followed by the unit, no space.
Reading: 75°C
